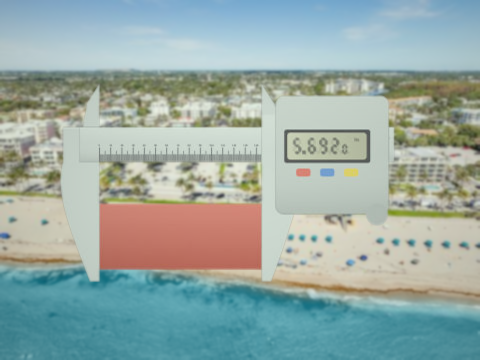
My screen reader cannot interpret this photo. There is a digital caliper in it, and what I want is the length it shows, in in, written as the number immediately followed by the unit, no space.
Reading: 5.6920in
